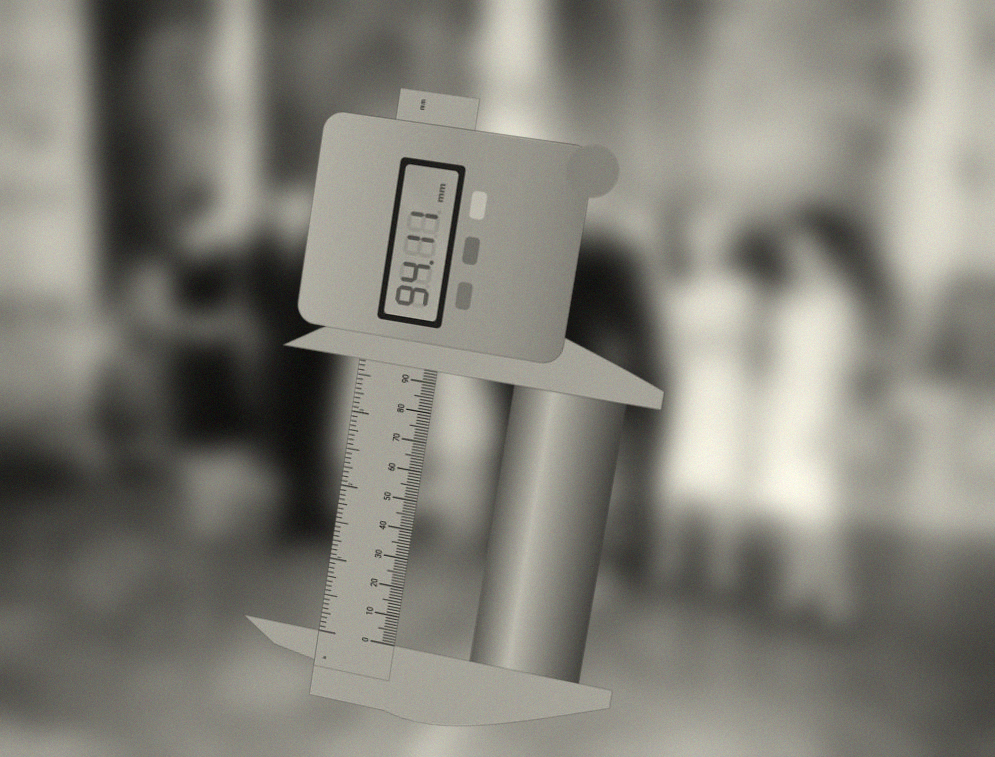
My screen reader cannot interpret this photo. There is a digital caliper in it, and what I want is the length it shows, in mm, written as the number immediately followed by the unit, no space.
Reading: 94.11mm
